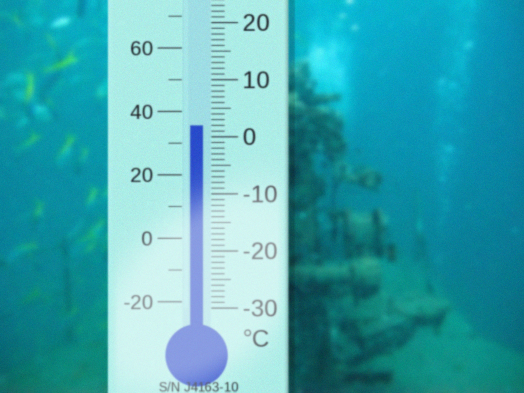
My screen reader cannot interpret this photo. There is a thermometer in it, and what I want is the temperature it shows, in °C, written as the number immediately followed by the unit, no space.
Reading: 2°C
